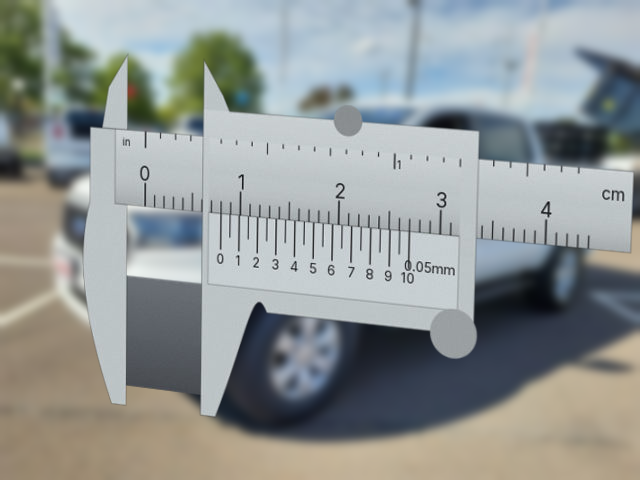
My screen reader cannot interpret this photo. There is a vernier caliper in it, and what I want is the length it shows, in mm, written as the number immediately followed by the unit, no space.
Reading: 8.0mm
